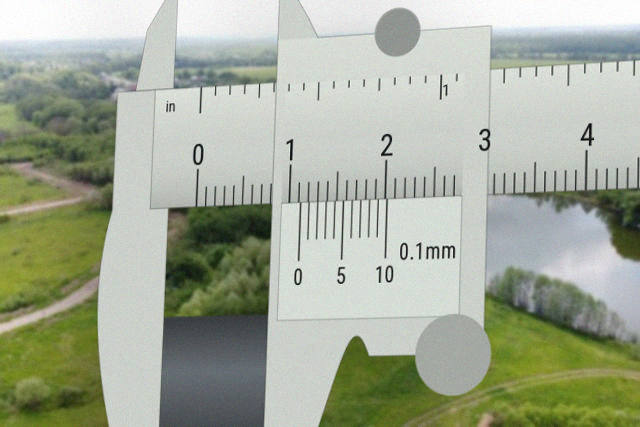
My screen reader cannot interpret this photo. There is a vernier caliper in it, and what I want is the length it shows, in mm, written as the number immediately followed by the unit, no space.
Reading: 11.2mm
